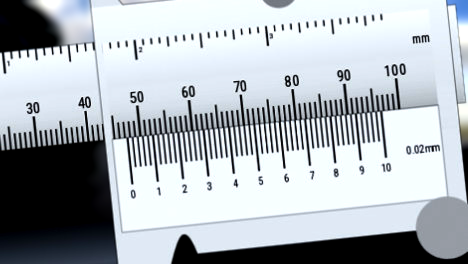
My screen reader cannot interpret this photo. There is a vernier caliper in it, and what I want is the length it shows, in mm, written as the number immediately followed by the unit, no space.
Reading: 47.5mm
